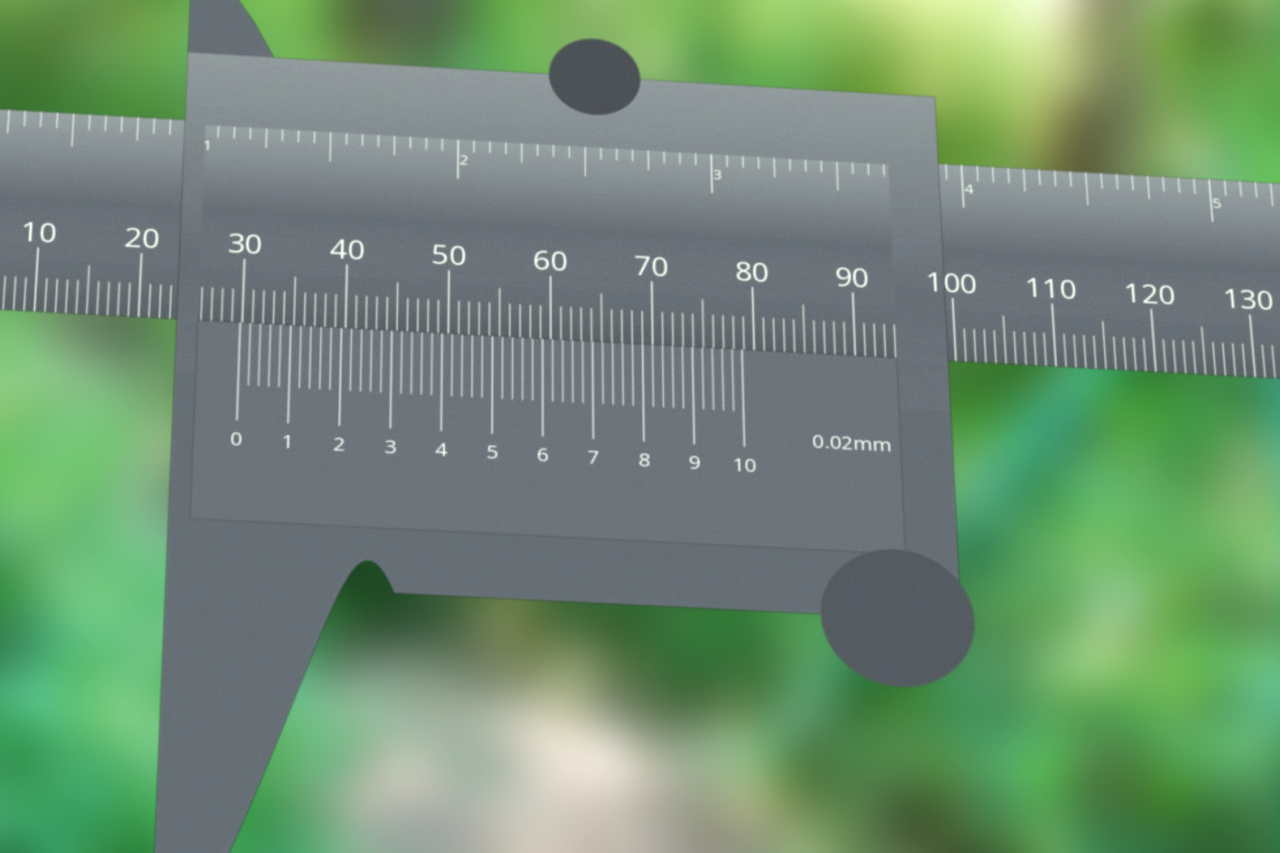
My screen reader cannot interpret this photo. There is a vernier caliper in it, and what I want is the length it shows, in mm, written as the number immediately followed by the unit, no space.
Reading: 29.8mm
